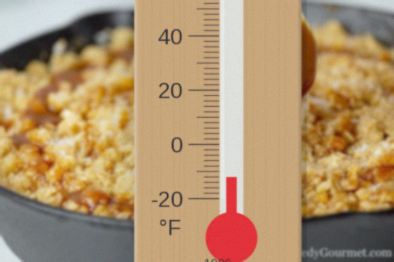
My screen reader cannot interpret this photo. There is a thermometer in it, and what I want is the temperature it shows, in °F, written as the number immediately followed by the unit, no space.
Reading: -12°F
